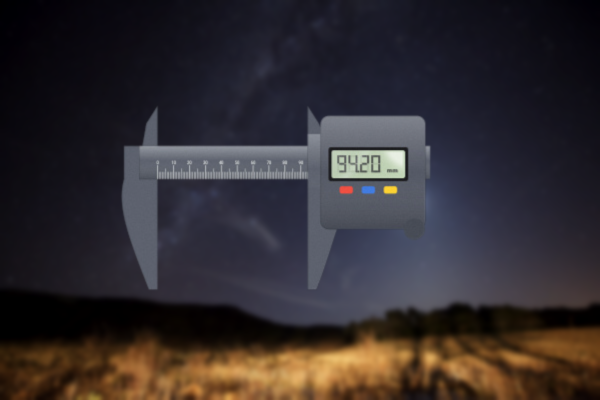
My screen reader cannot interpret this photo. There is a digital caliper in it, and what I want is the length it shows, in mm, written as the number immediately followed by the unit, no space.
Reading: 94.20mm
